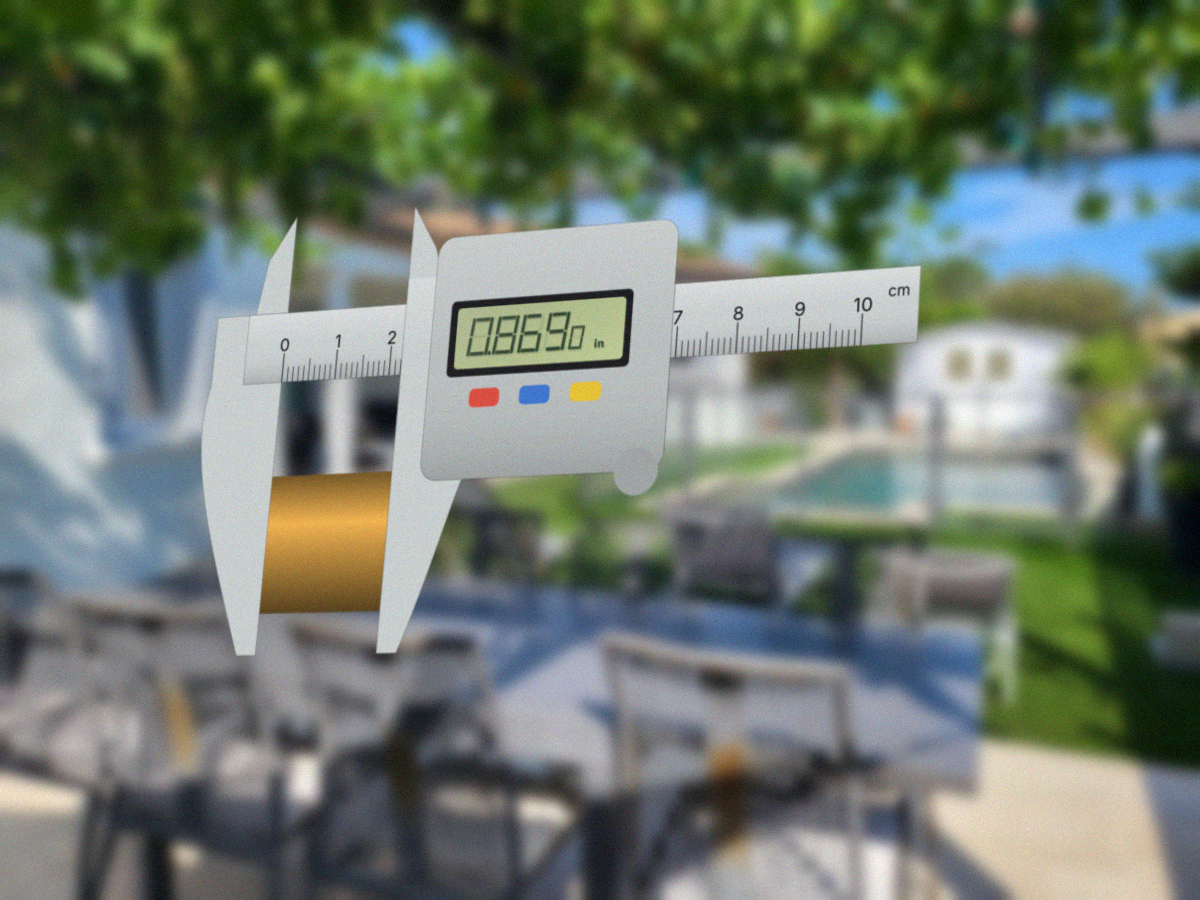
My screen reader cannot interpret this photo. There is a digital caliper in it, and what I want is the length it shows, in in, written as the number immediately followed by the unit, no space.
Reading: 0.8690in
